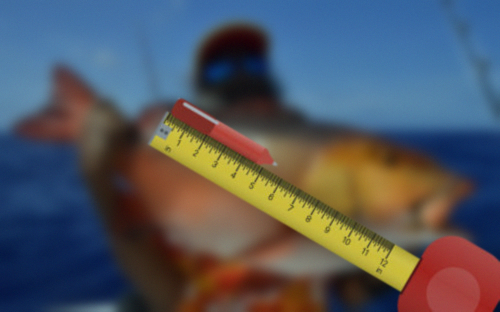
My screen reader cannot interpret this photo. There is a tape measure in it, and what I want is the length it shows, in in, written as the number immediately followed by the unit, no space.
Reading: 5.5in
